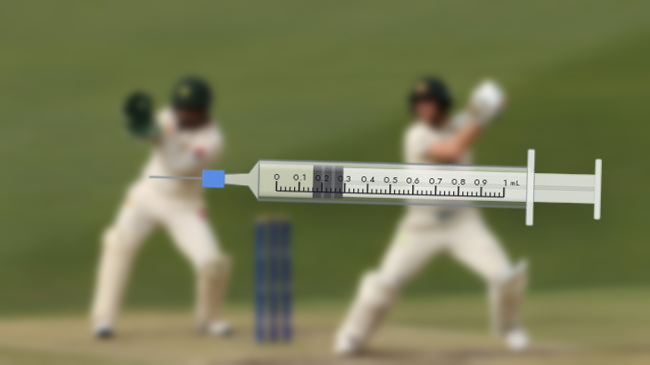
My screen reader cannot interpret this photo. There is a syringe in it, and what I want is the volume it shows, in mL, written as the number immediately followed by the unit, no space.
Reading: 0.16mL
